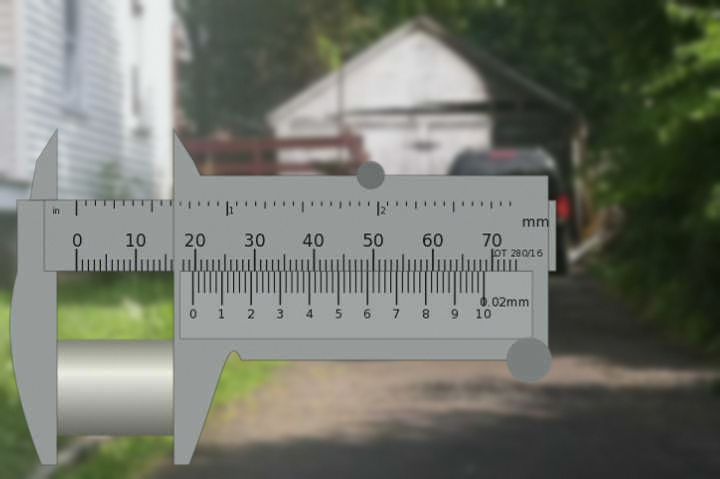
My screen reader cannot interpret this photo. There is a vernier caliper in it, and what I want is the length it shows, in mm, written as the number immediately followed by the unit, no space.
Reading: 19.6mm
